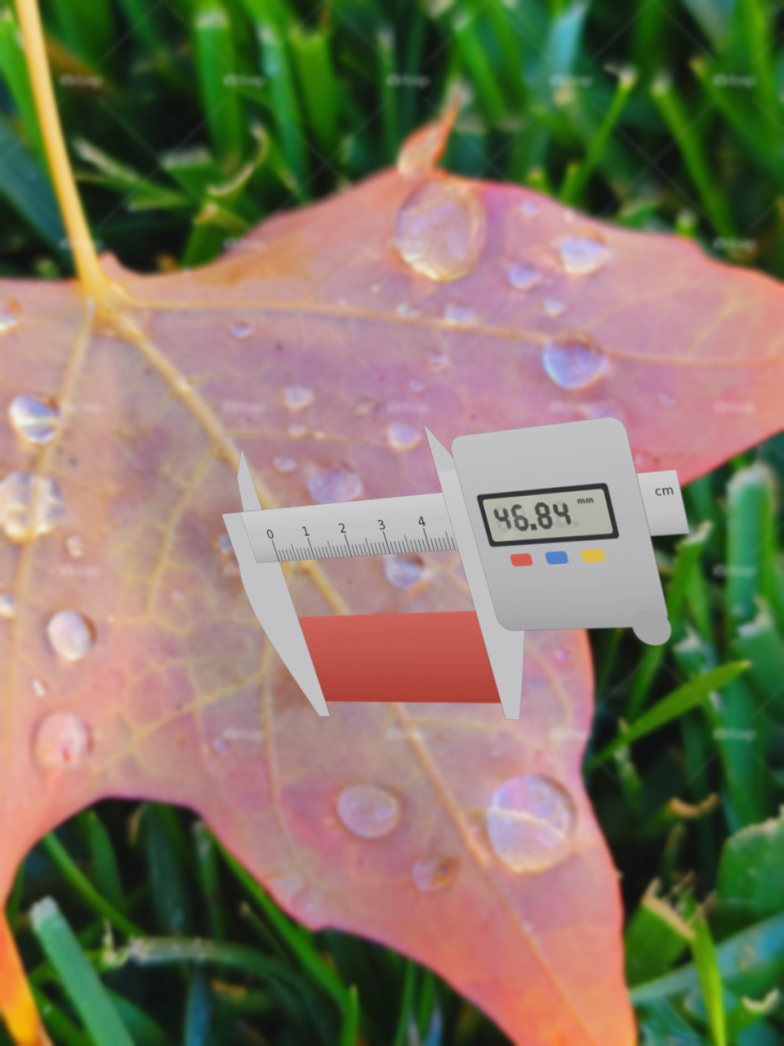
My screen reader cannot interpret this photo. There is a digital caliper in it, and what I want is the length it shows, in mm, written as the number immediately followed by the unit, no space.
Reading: 46.84mm
